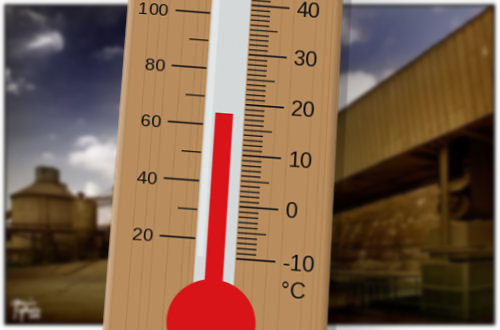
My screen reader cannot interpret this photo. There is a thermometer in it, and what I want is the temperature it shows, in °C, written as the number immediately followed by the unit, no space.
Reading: 18°C
